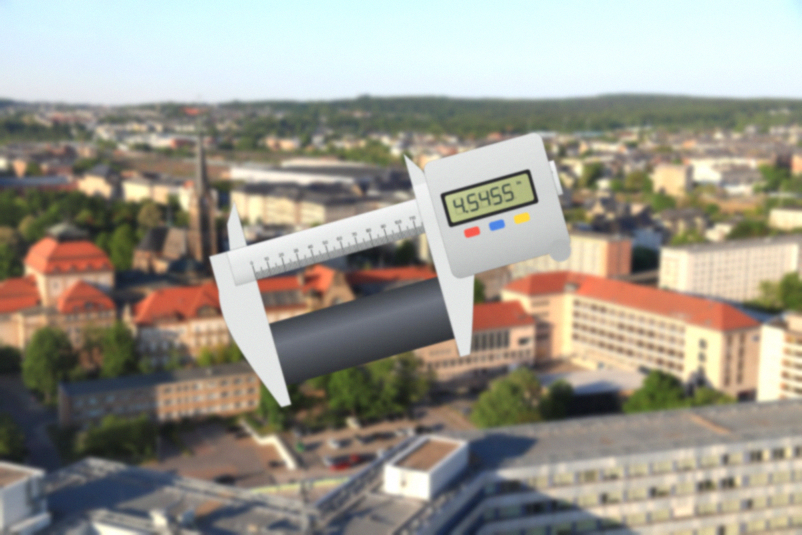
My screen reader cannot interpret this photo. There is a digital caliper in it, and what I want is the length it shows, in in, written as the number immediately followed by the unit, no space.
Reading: 4.5455in
